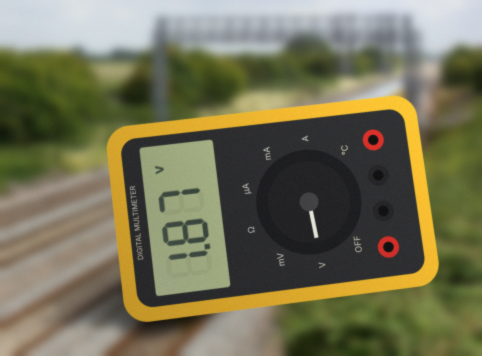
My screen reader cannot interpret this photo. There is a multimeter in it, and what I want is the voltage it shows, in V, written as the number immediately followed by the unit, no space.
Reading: 1.87V
